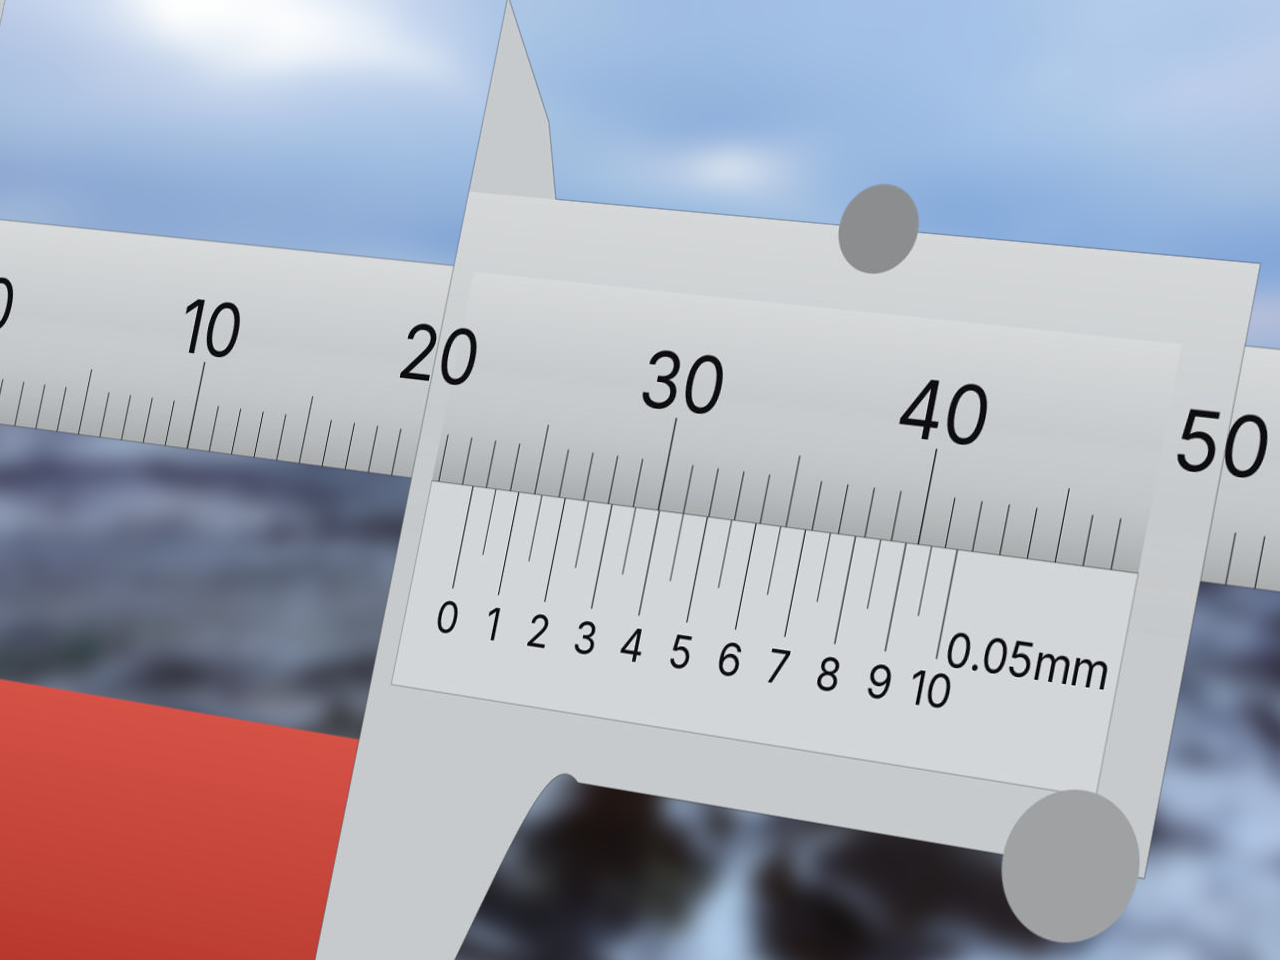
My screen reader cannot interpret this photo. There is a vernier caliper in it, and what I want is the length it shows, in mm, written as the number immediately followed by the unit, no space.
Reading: 22.45mm
